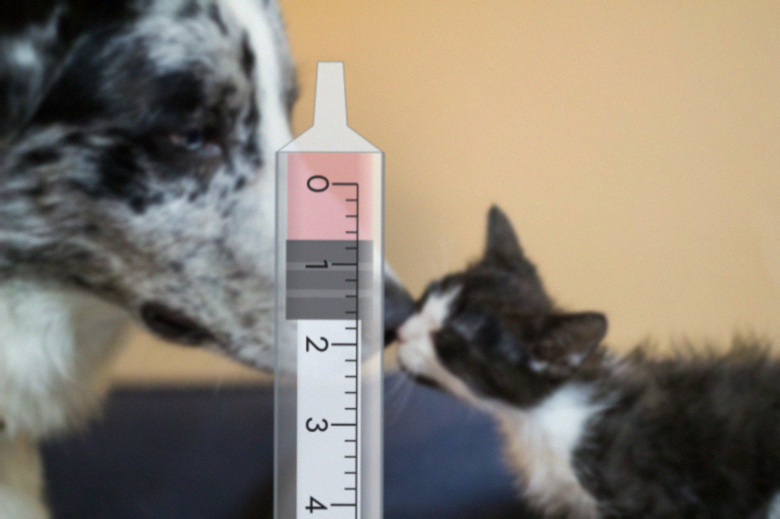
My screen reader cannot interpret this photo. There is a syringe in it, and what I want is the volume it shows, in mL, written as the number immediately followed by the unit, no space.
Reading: 0.7mL
